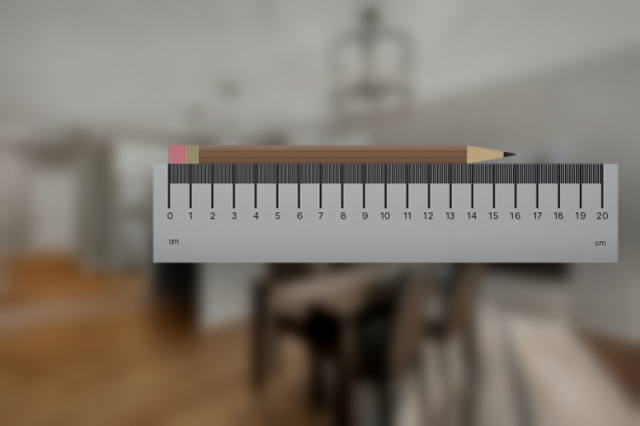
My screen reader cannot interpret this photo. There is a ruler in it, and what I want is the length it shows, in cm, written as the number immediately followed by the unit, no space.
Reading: 16cm
